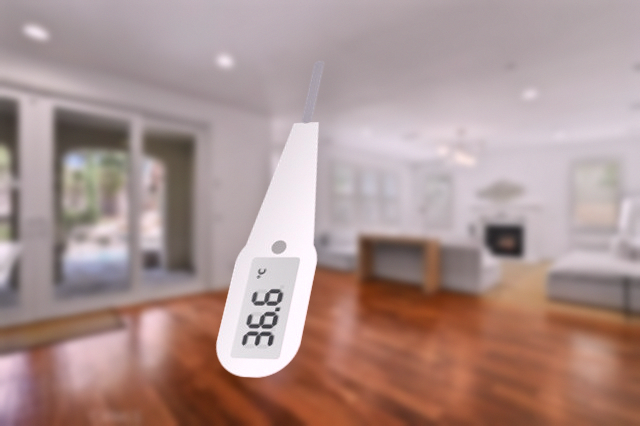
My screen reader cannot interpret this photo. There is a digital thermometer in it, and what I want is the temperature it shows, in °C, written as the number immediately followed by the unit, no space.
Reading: 36.6°C
